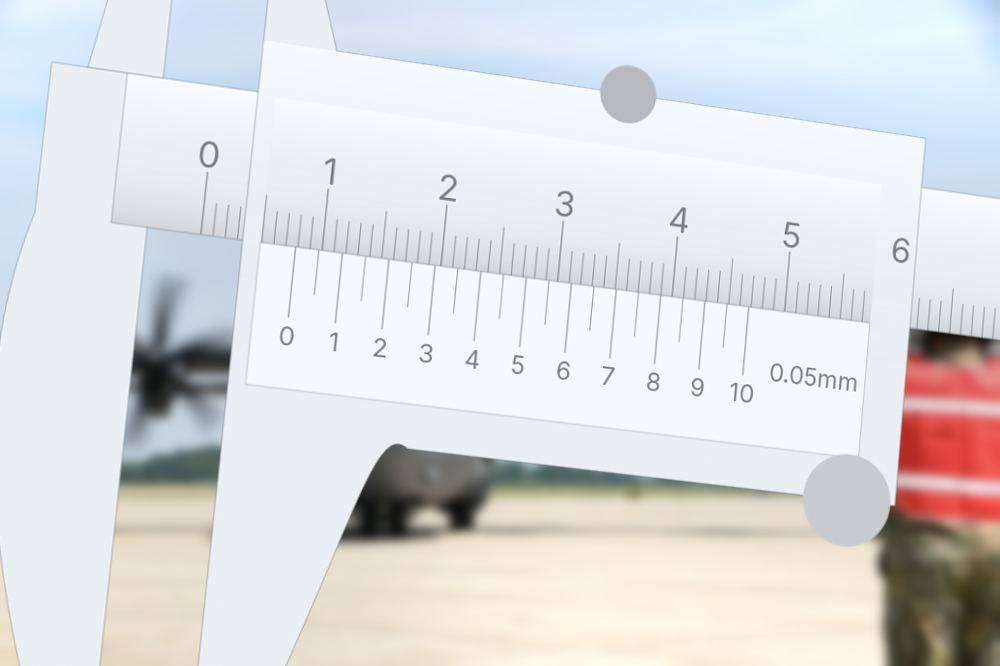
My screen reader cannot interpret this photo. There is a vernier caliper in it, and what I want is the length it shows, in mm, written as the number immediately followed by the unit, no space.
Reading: 7.8mm
